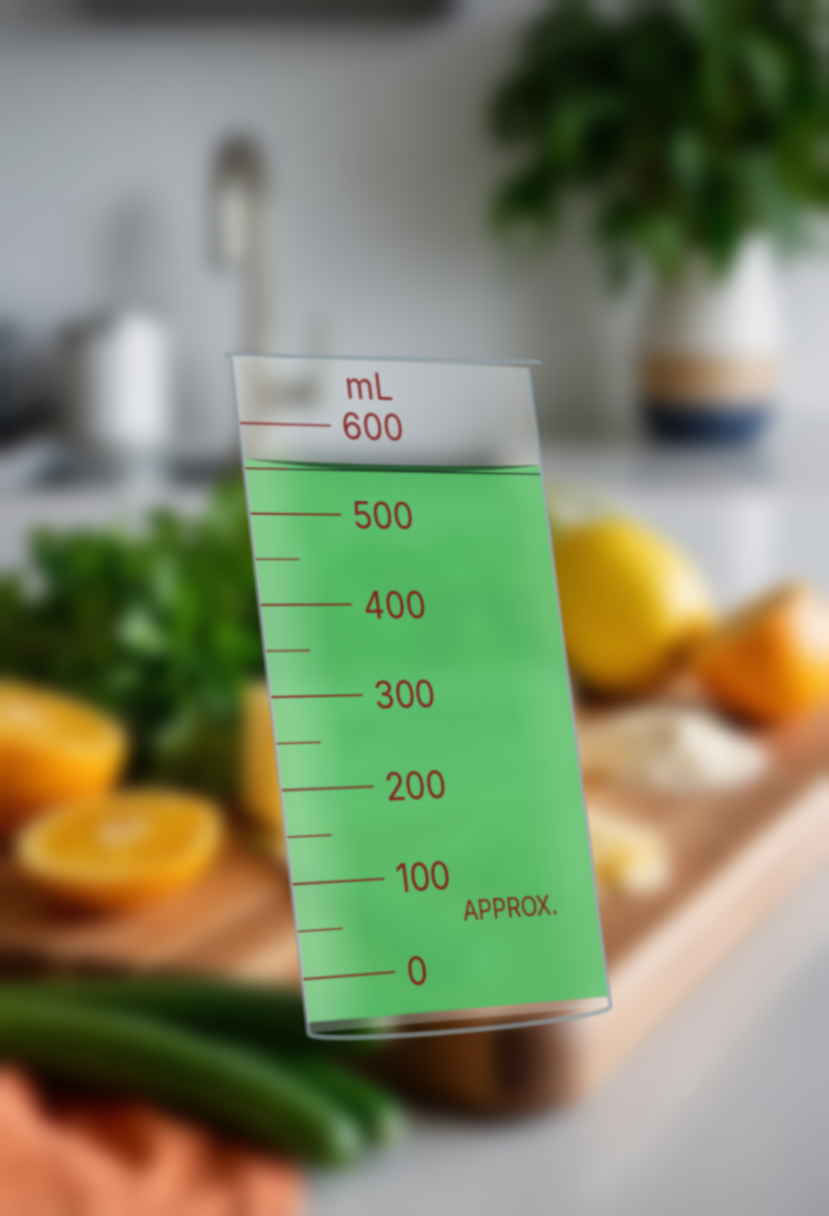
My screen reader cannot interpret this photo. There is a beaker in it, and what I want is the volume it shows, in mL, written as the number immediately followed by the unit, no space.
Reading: 550mL
